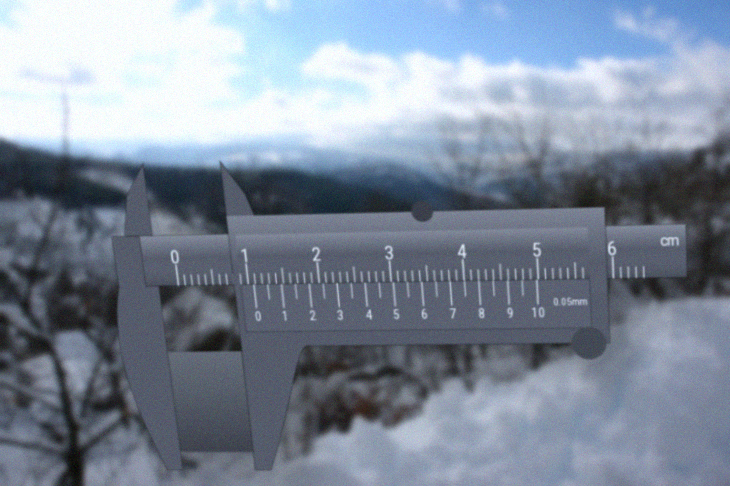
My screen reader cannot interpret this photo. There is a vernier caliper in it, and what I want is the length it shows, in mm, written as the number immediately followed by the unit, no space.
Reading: 10.8mm
